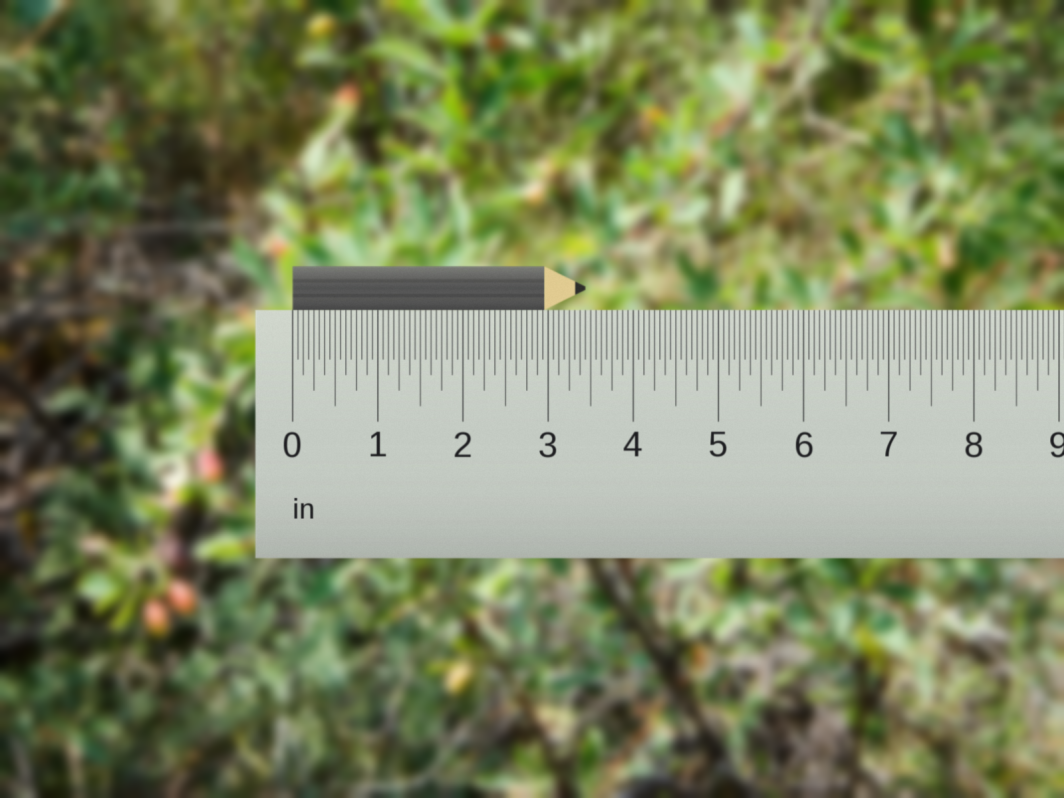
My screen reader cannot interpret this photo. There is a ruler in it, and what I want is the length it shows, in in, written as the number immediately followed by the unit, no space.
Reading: 3.4375in
